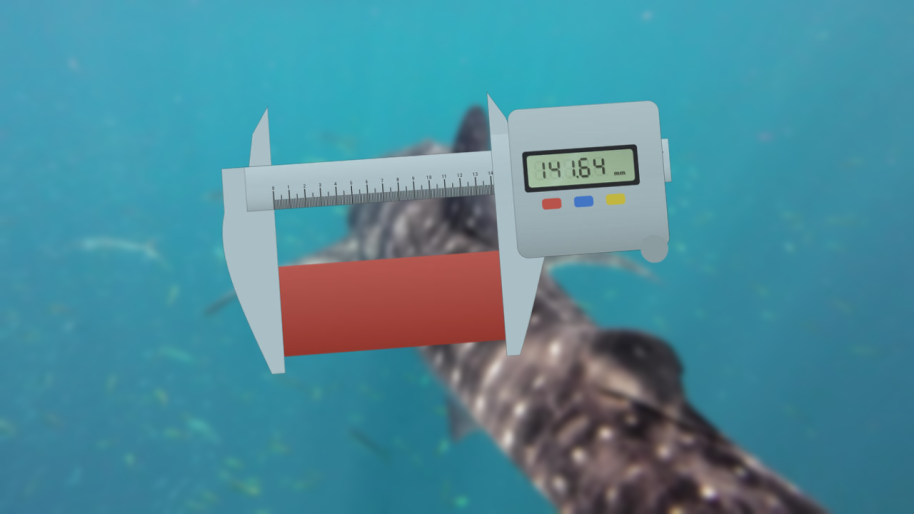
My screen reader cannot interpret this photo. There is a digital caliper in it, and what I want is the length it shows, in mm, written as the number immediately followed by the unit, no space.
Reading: 141.64mm
